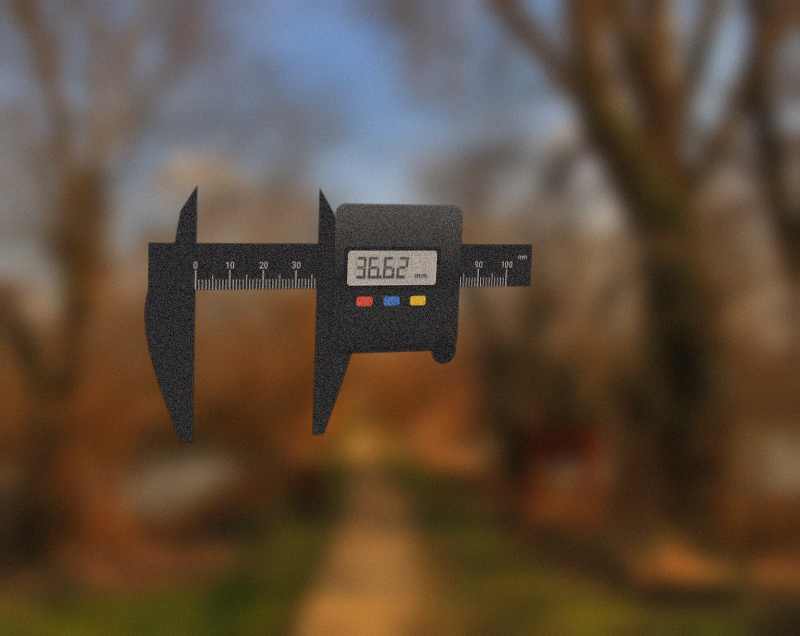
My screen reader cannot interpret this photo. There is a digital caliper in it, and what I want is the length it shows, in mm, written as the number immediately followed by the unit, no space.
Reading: 36.62mm
